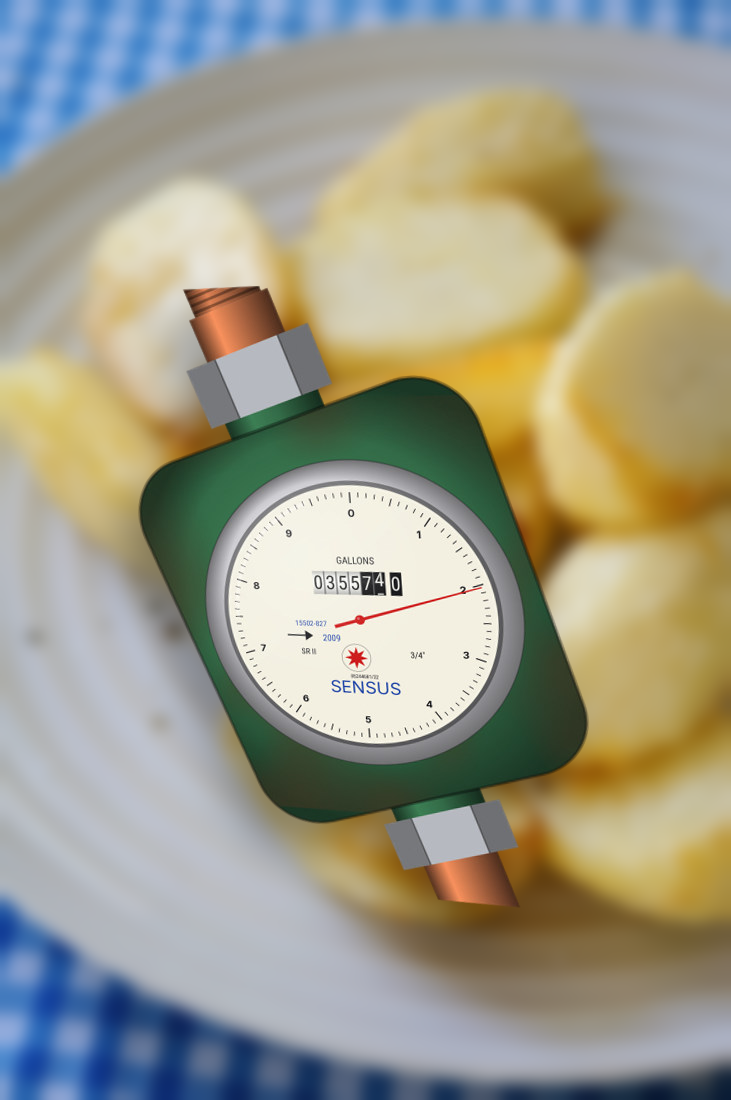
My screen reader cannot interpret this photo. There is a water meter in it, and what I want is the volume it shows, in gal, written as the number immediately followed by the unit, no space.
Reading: 355742.0gal
